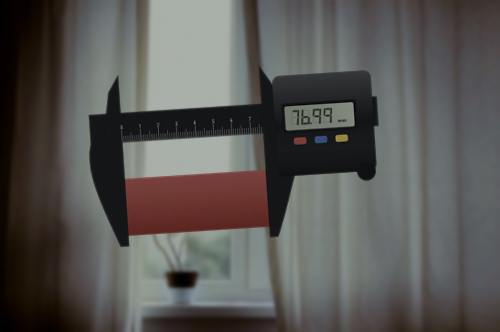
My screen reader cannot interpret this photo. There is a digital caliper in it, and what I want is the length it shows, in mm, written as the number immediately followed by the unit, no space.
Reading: 76.99mm
